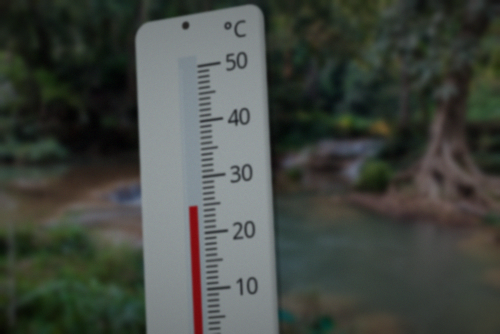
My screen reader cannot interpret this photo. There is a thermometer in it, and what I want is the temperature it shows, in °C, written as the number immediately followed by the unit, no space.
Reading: 25°C
